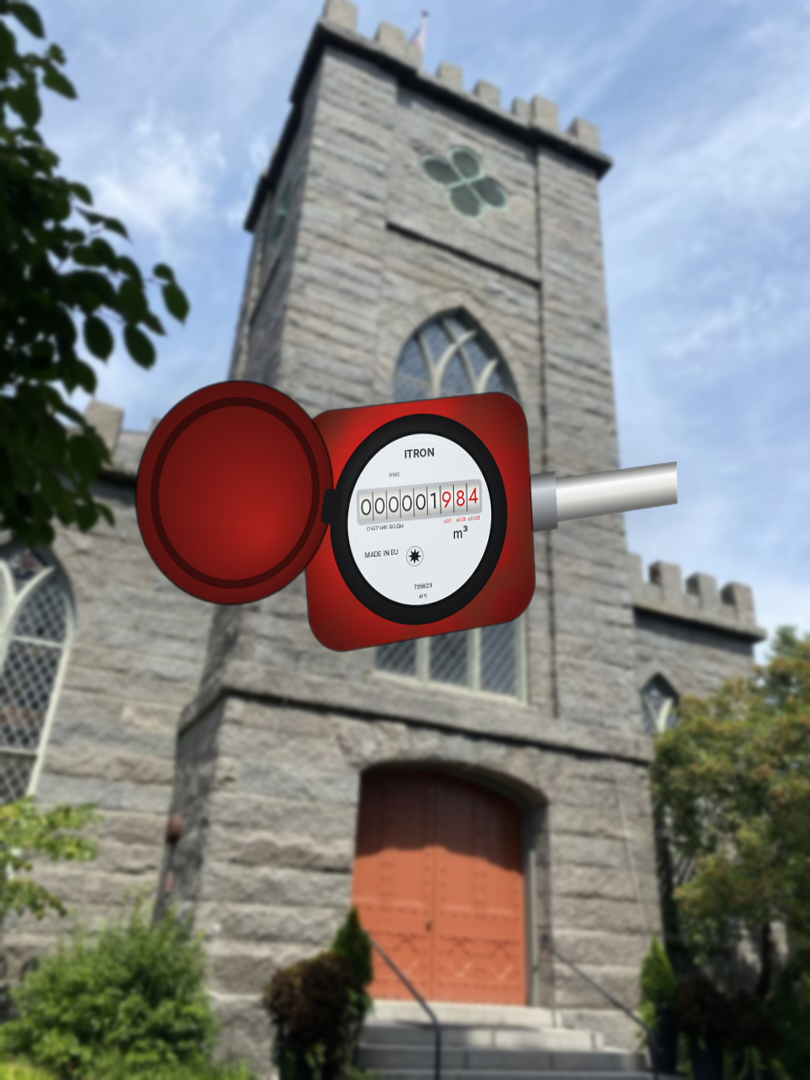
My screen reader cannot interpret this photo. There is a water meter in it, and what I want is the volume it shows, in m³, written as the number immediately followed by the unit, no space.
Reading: 1.984m³
